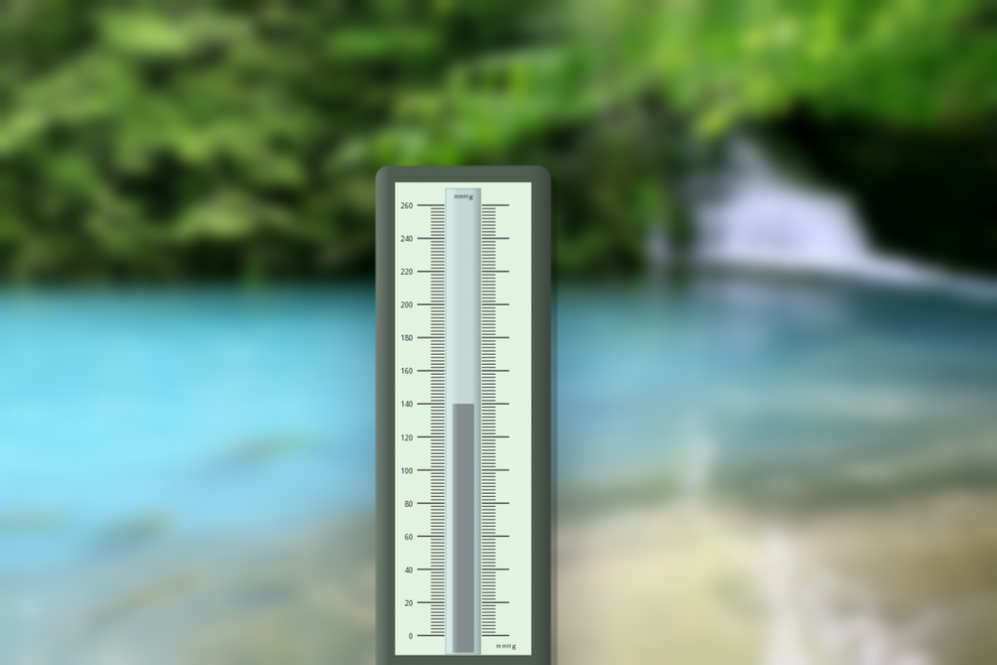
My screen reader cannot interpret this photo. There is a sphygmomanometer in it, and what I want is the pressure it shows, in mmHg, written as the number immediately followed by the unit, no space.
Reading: 140mmHg
